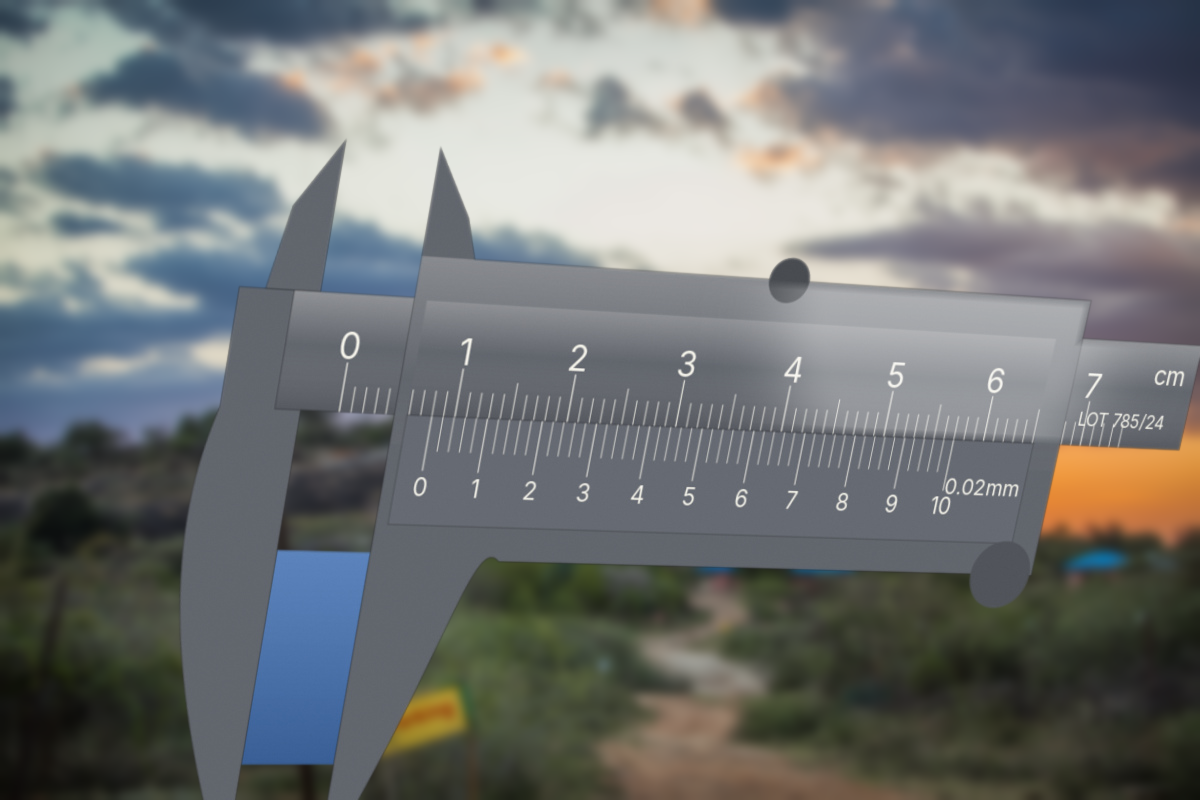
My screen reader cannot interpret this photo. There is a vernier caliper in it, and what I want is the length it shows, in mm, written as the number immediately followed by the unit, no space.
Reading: 8.0mm
